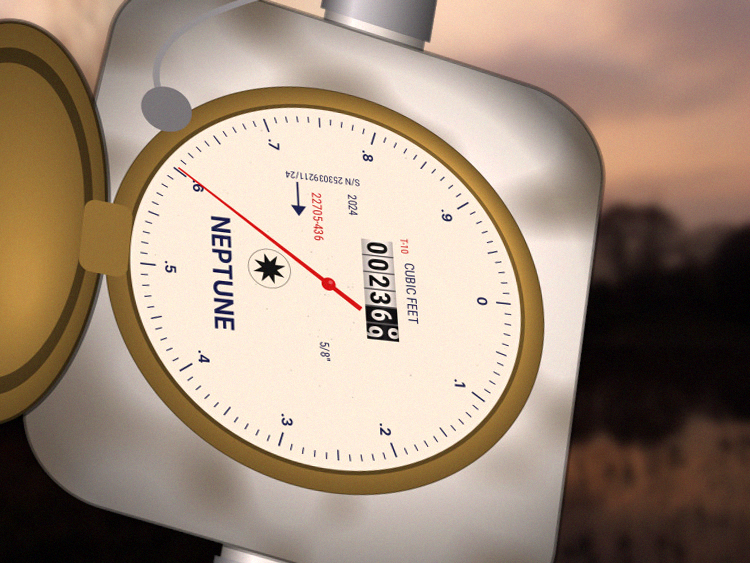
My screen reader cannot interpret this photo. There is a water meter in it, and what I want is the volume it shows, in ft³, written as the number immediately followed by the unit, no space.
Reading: 2368.60ft³
